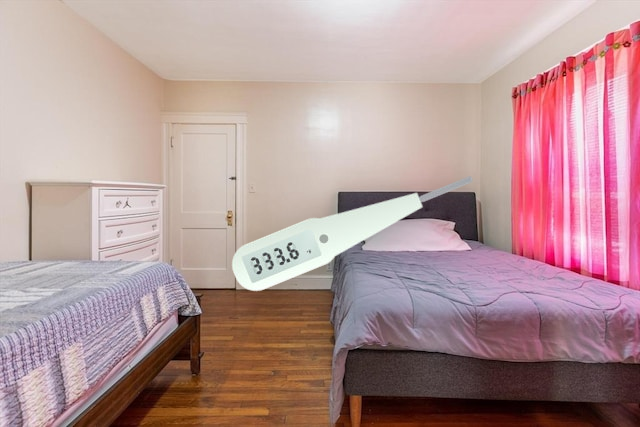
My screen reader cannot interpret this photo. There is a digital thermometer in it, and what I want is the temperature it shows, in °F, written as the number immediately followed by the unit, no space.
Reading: 333.6°F
